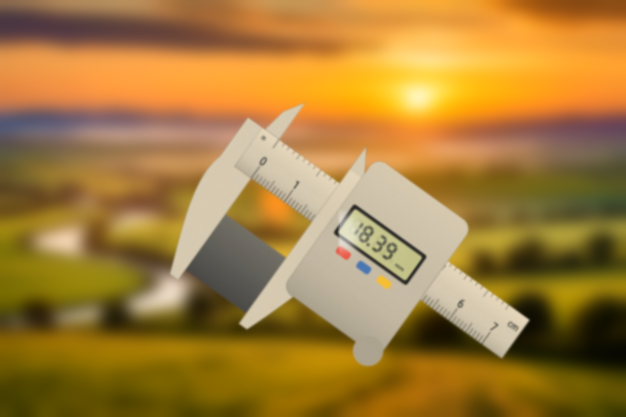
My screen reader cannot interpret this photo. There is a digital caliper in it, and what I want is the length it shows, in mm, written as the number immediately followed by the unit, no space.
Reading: 18.39mm
